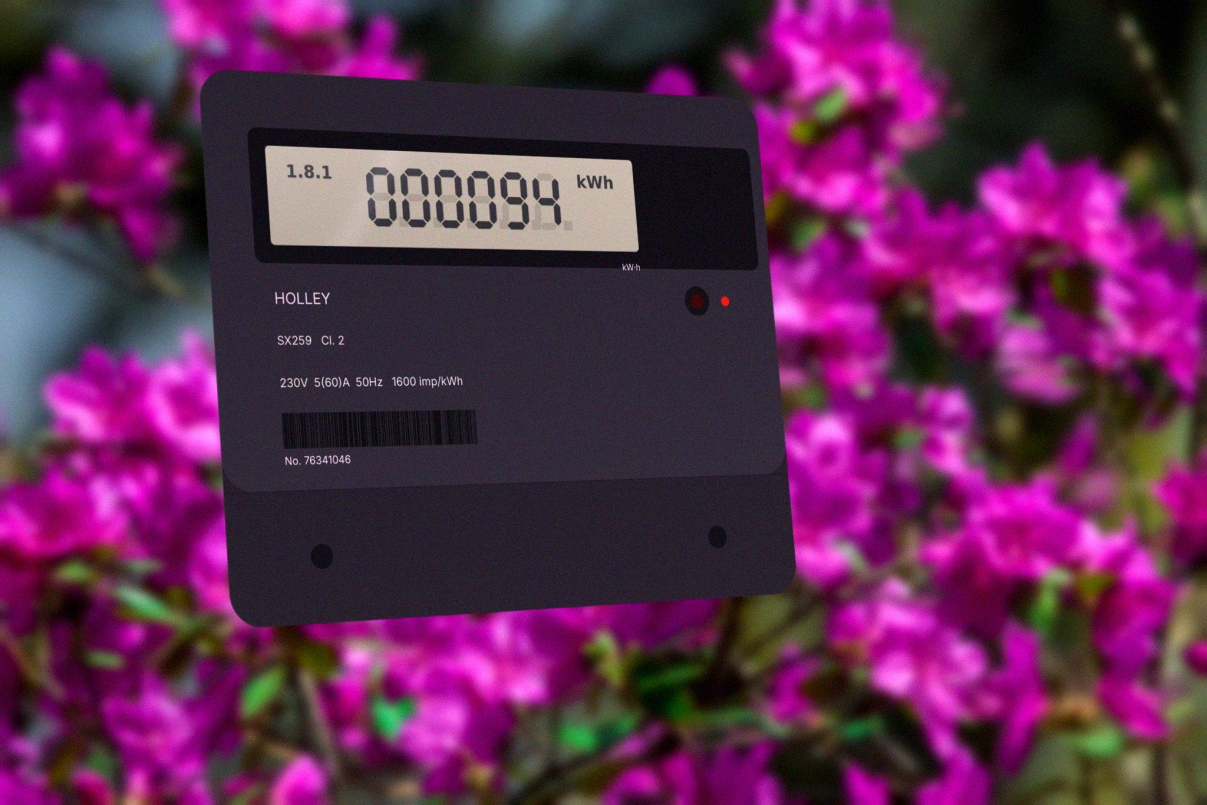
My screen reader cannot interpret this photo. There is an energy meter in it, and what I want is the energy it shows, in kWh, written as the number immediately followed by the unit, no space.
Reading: 94kWh
